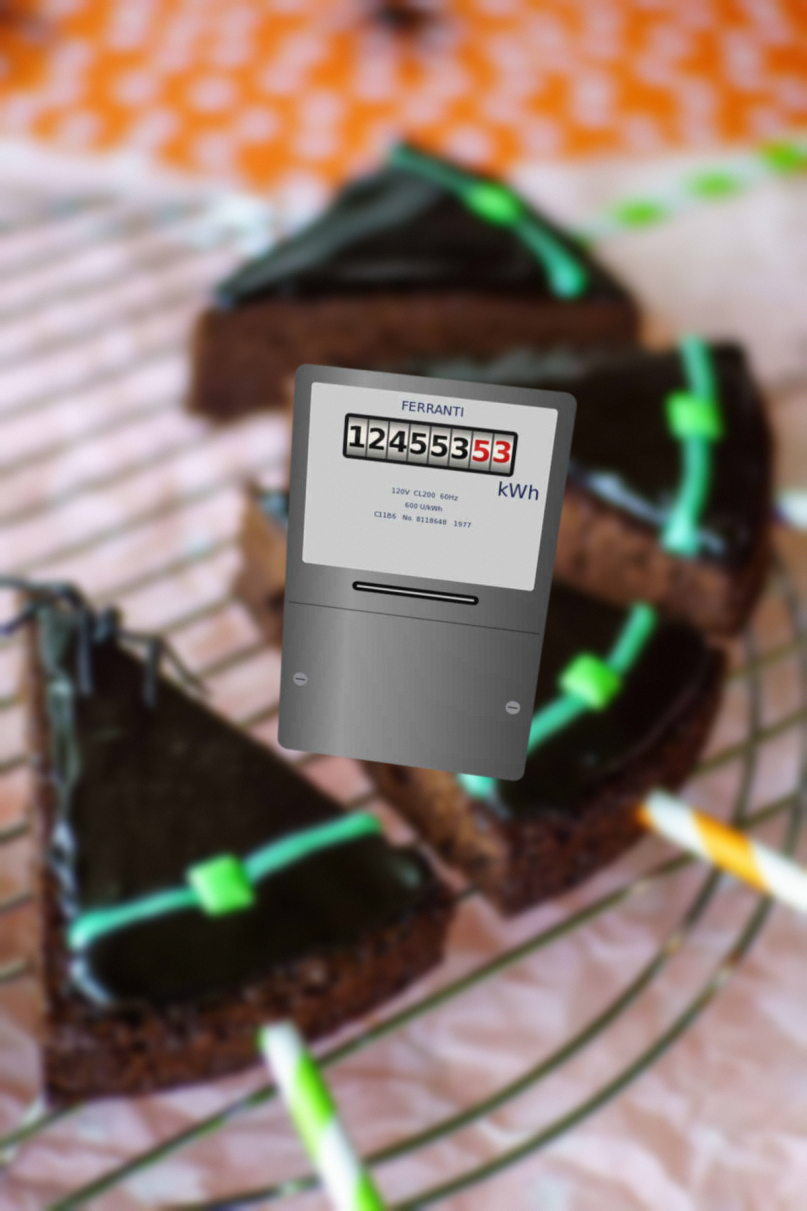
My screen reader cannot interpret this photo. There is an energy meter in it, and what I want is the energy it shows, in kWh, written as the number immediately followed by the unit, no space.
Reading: 124553.53kWh
